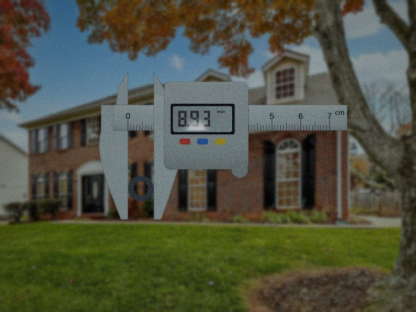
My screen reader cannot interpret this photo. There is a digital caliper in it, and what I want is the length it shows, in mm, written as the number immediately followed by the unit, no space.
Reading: 8.93mm
